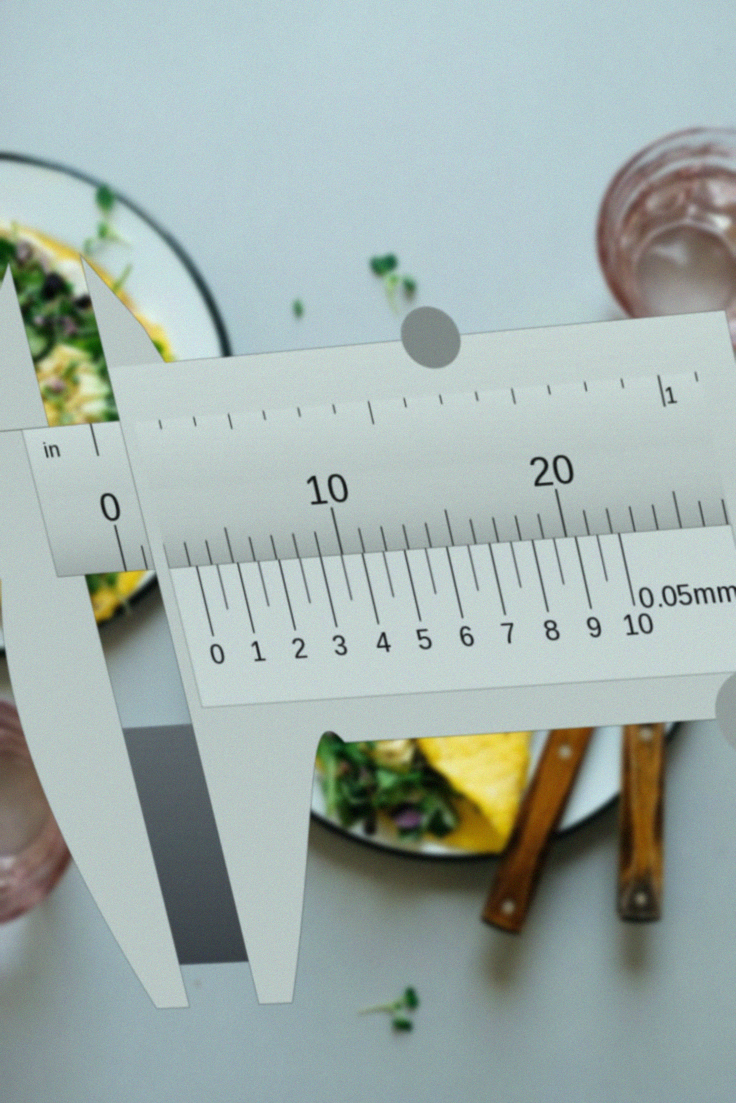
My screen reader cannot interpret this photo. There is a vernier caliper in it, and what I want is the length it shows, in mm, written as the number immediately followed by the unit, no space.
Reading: 3.3mm
